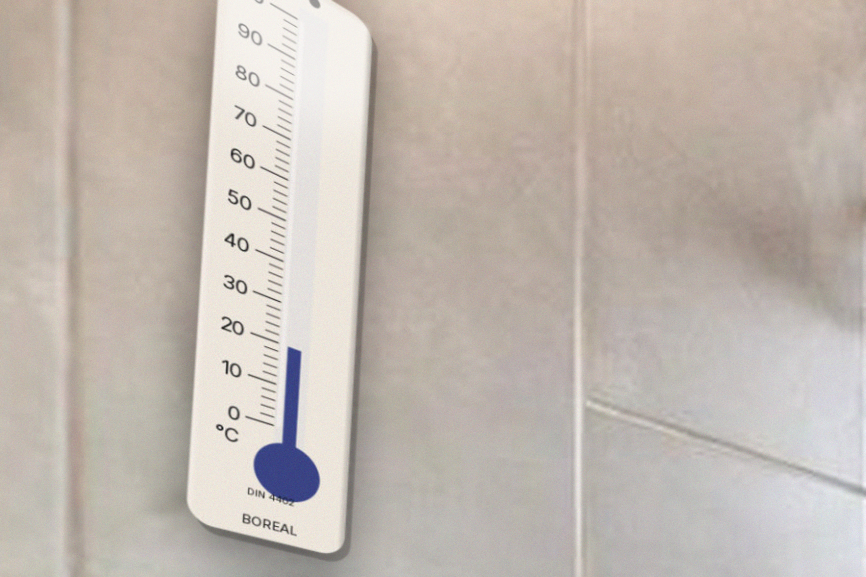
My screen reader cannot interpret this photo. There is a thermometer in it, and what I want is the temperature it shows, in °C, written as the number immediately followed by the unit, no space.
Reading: 20°C
